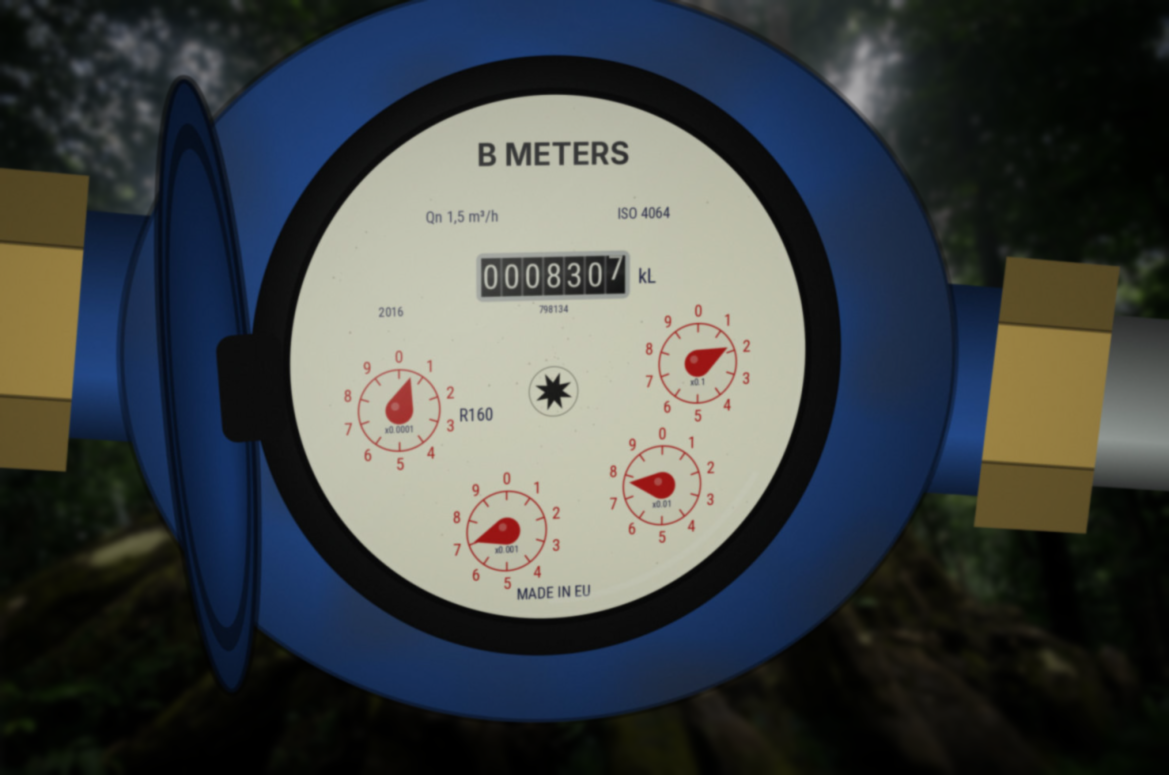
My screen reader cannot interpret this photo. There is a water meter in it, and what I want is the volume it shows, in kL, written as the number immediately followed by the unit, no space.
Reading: 8307.1770kL
